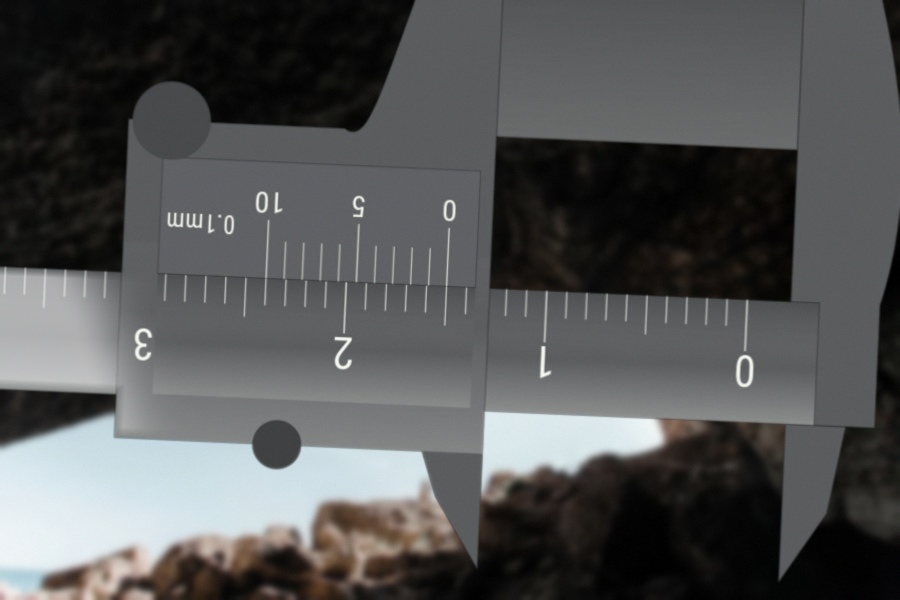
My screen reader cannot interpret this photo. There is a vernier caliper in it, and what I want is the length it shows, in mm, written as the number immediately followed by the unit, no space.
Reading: 15.0mm
